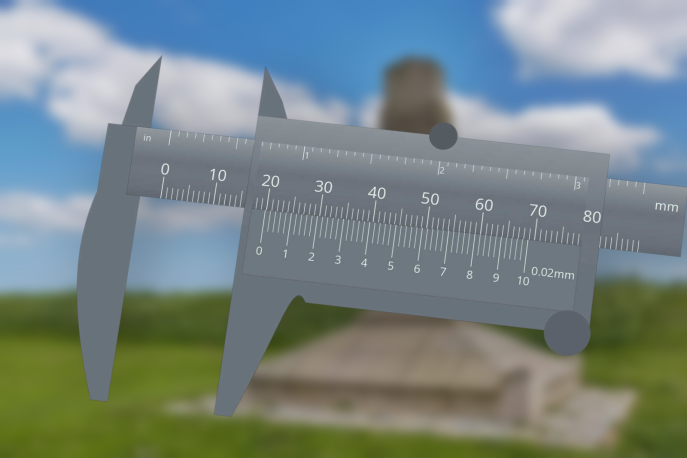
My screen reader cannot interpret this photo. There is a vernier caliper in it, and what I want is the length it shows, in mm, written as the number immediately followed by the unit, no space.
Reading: 19.8mm
